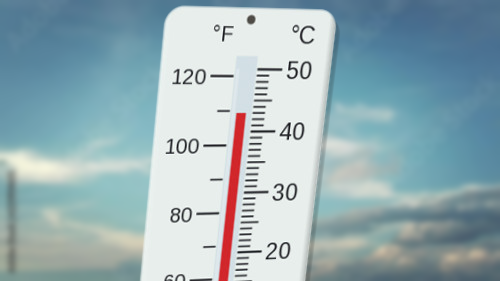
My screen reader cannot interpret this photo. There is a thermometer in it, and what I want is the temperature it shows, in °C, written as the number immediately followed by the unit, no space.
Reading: 43°C
